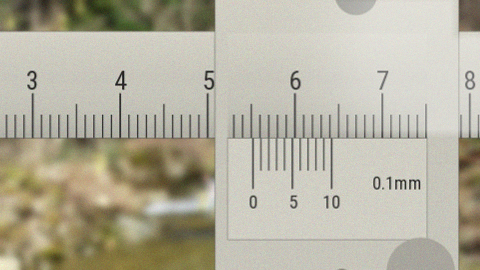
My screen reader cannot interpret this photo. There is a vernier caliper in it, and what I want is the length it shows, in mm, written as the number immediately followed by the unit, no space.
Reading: 55.2mm
